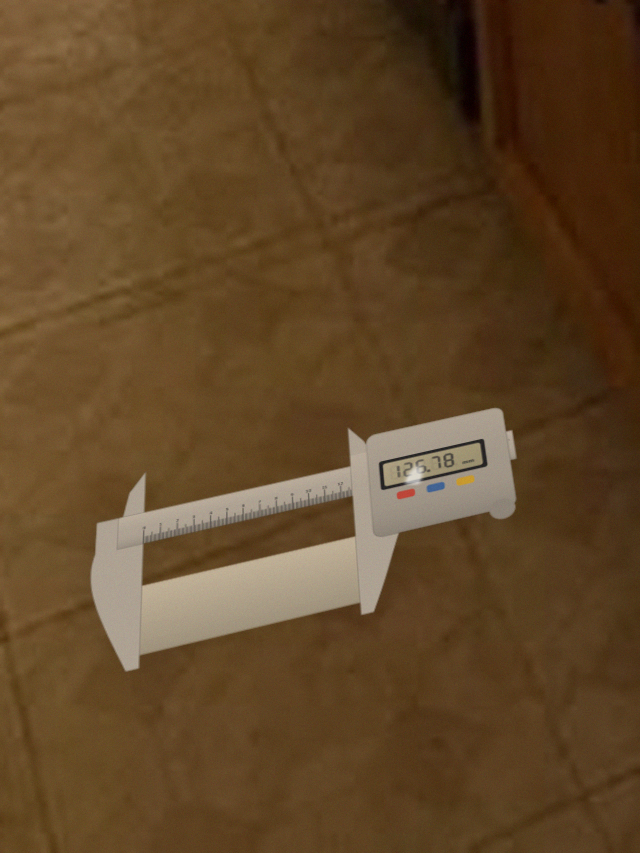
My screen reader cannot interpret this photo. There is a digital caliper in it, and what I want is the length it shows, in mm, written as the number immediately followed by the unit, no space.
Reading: 126.78mm
